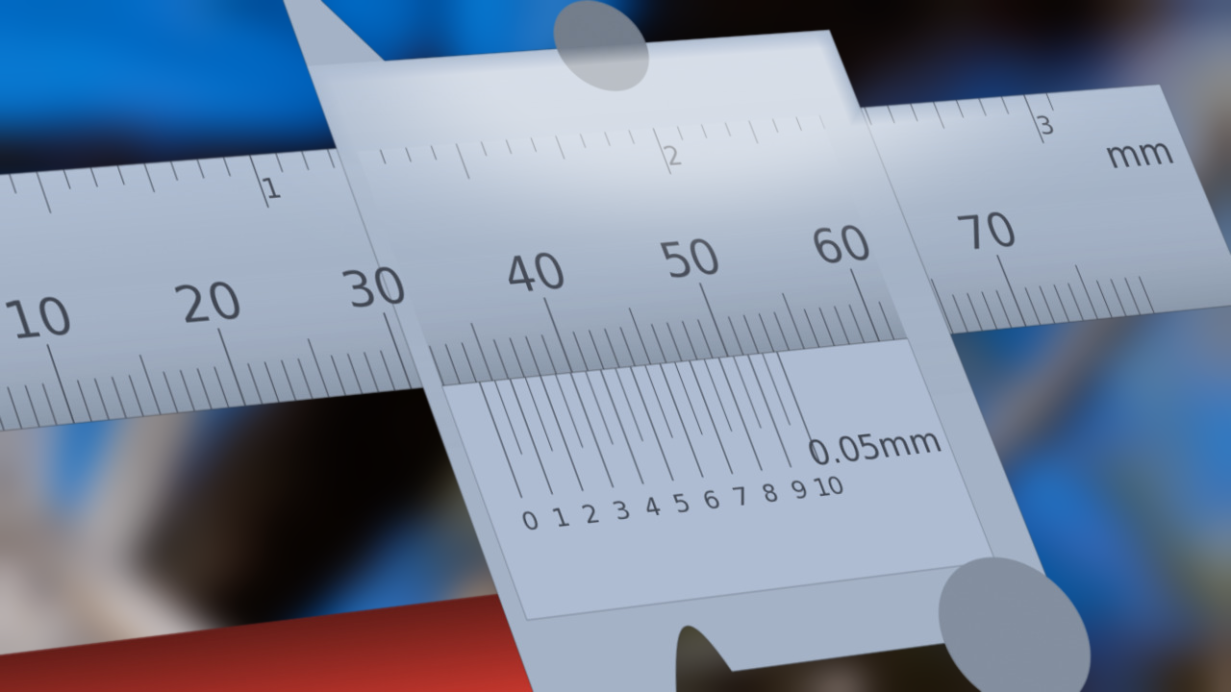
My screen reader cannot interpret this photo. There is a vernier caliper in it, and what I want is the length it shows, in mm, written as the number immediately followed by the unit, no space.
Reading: 34.2mm
